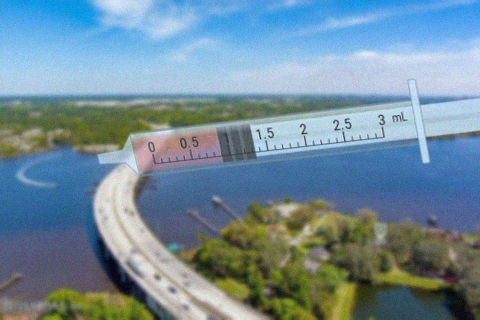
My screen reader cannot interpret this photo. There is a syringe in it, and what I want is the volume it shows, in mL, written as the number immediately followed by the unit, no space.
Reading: 0.9mL
